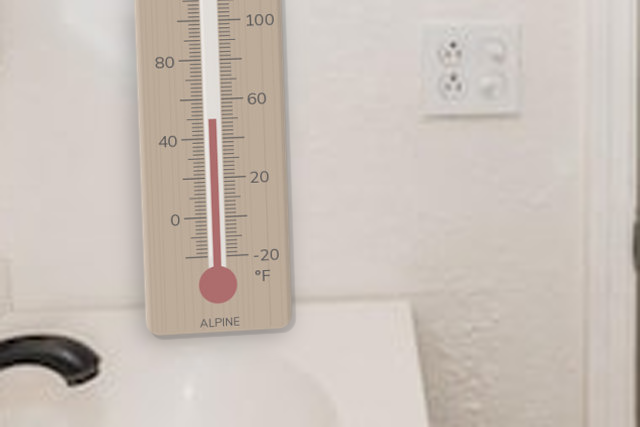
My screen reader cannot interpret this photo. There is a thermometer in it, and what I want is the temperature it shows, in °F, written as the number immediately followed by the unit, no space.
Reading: 50°F
